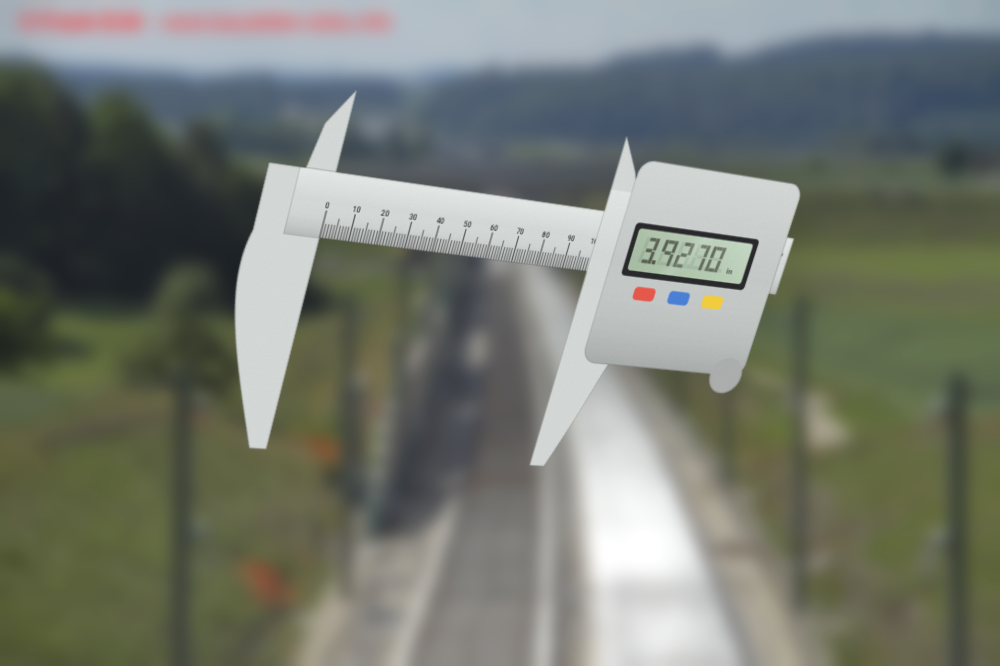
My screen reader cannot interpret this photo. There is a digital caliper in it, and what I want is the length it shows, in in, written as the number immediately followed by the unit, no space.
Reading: 3.9270in
